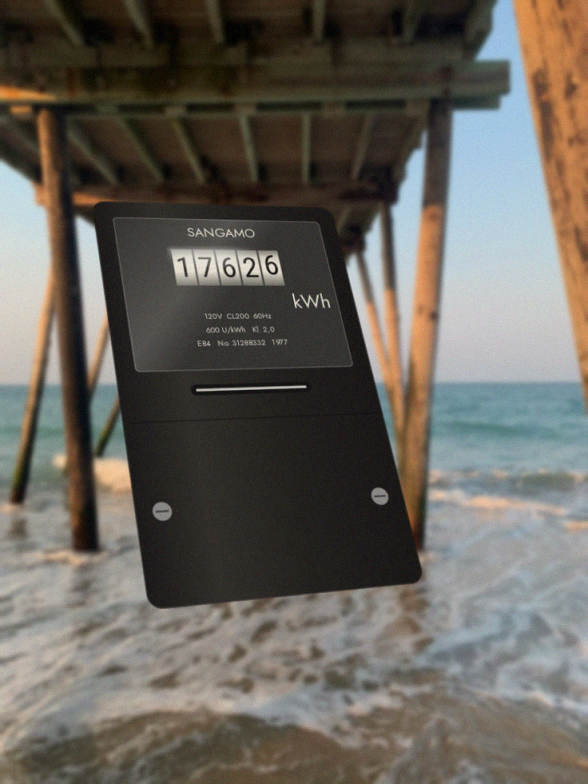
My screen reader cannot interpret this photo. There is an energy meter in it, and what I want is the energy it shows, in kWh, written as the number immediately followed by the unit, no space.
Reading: 17626kWh
